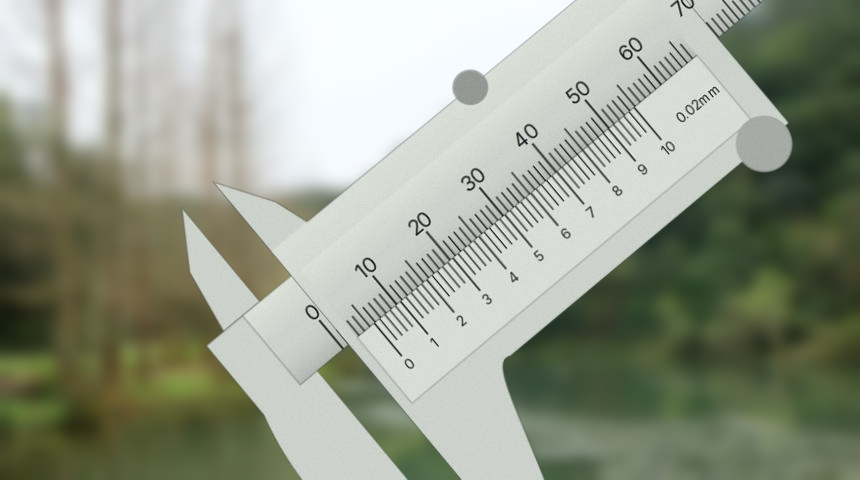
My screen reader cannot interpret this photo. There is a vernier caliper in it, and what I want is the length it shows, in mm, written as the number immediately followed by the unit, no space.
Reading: 5.8mm
